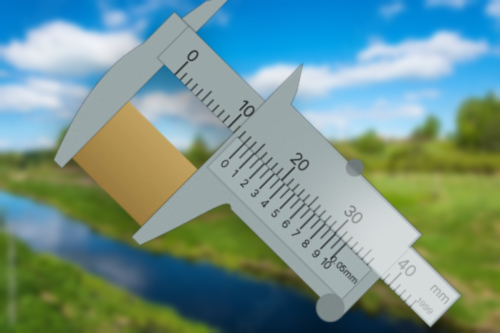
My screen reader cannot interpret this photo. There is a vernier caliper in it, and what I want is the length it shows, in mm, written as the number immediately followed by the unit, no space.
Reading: 13.0mm
